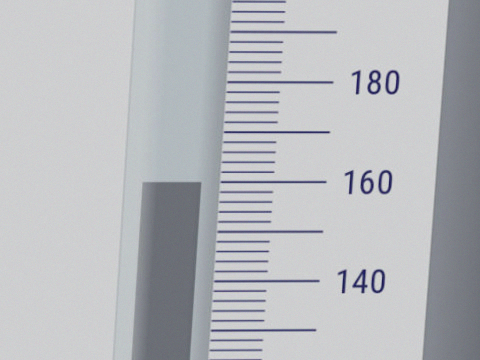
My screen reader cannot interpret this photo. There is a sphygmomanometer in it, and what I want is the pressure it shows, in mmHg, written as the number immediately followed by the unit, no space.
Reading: 160mmHg
